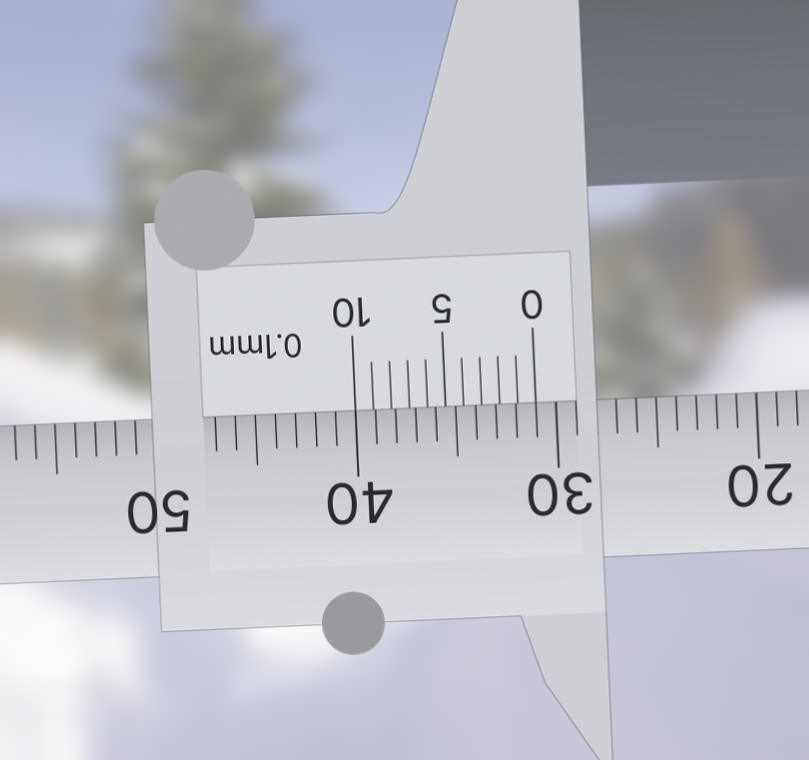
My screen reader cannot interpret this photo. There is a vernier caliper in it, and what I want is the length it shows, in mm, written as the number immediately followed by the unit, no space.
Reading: 31.0mm
